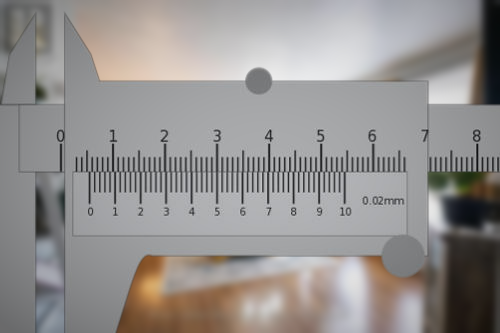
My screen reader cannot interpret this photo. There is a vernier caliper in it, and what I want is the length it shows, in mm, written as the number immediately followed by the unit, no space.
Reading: 5.5mm
